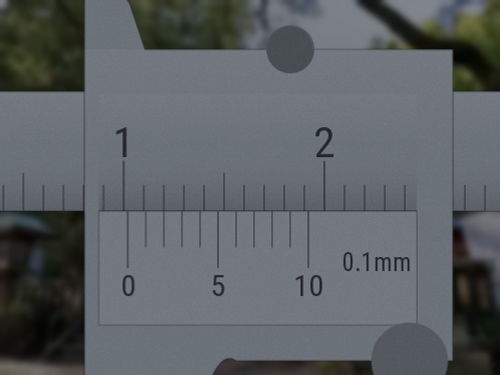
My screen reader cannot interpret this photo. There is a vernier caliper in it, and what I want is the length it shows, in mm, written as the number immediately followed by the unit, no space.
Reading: 10.2mm
